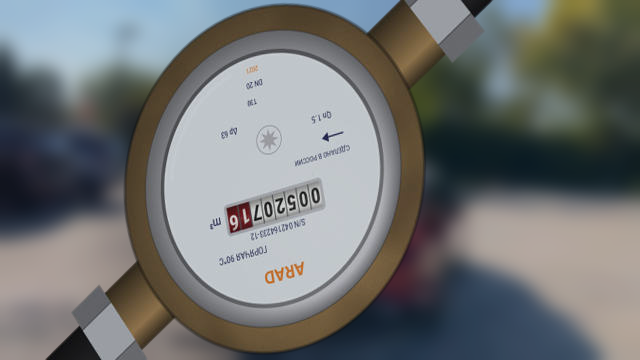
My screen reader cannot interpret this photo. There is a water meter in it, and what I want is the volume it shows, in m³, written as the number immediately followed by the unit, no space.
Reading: 5207.16m³
